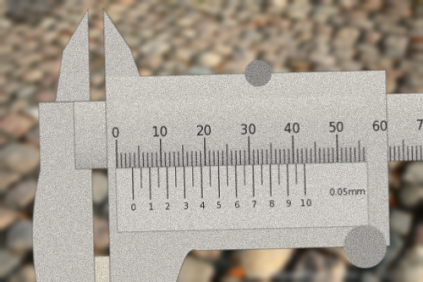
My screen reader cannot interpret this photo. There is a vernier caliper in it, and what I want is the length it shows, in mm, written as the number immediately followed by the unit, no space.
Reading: 3.5mm
